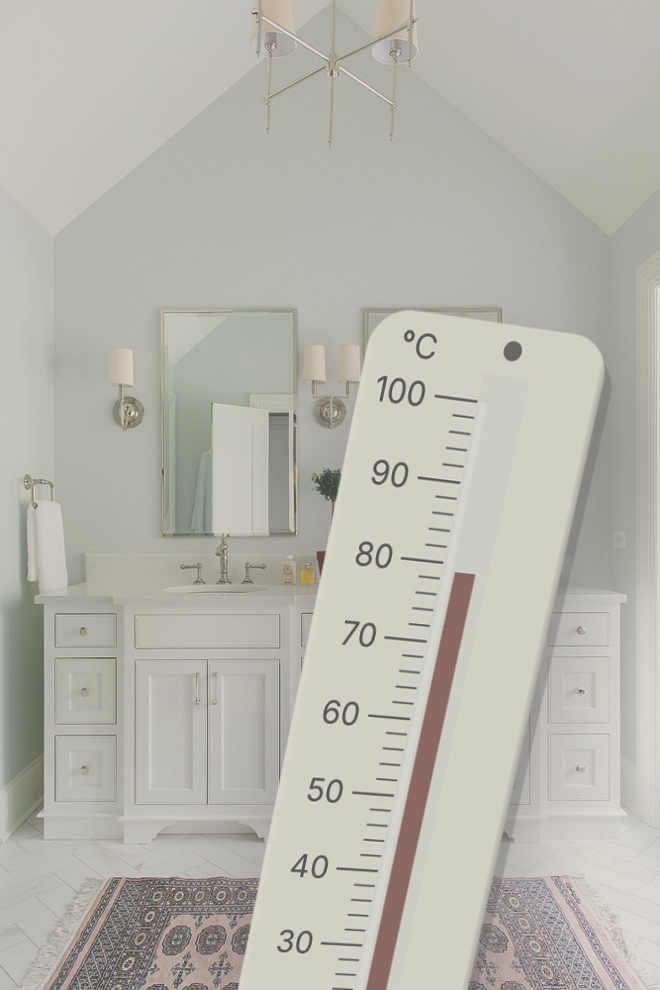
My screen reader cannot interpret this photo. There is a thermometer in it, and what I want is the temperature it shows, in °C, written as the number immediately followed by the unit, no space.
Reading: 79°C
